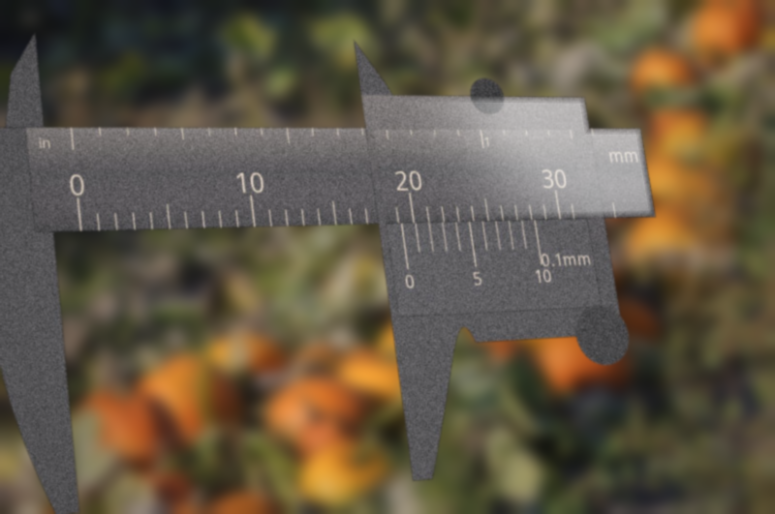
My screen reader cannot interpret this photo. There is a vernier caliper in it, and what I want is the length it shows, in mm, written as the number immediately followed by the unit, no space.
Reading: 19.2mm
